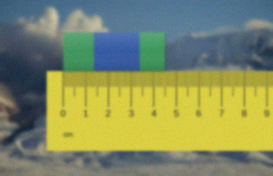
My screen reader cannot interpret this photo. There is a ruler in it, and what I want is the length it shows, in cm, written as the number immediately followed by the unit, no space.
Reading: 4.5cm
